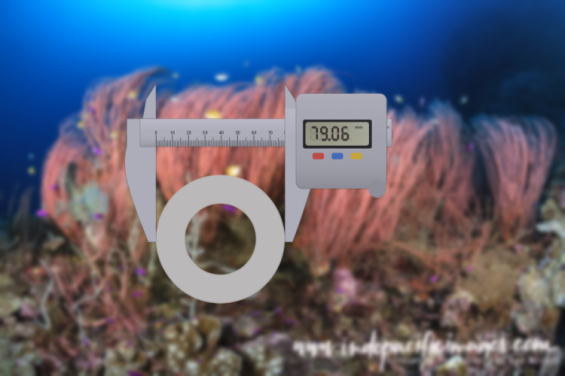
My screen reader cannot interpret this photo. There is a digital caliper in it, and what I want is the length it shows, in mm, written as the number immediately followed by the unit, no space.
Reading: 79.06mm
